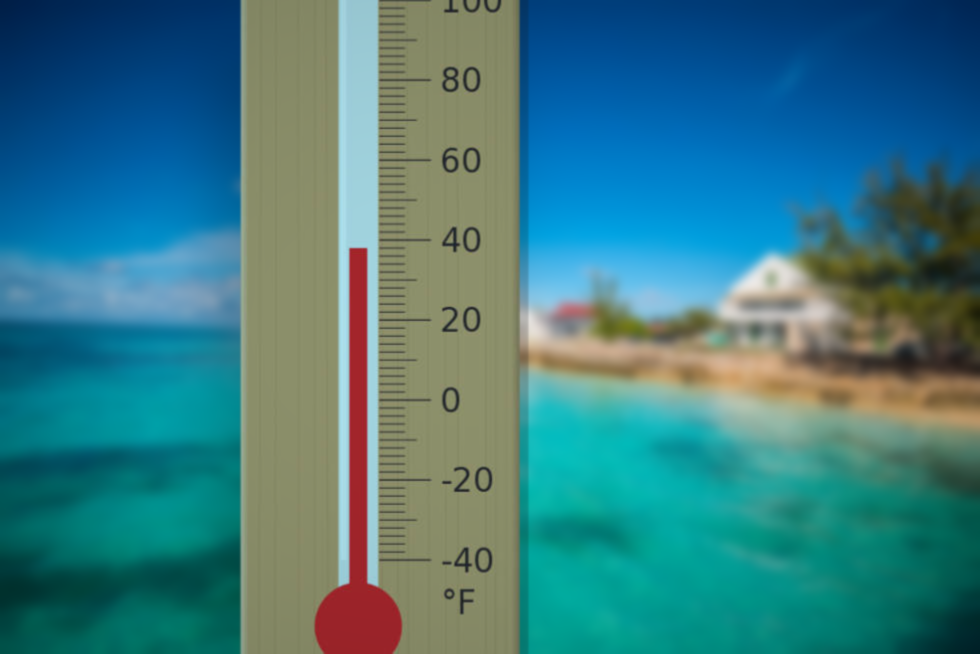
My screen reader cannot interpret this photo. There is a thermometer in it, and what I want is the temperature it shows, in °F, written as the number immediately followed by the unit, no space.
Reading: 38°F
